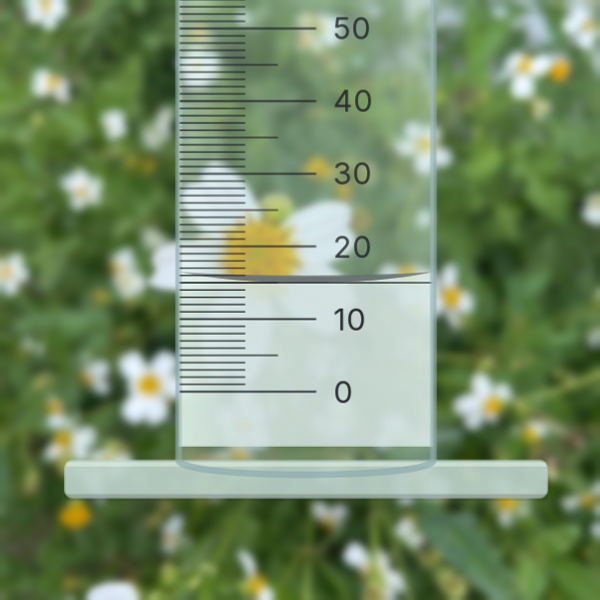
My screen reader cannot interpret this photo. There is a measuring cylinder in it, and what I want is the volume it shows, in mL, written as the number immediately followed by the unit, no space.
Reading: 15mL
